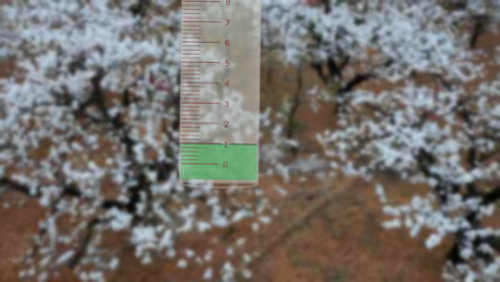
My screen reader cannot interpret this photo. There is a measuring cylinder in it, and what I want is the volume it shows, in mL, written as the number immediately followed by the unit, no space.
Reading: 1mL
